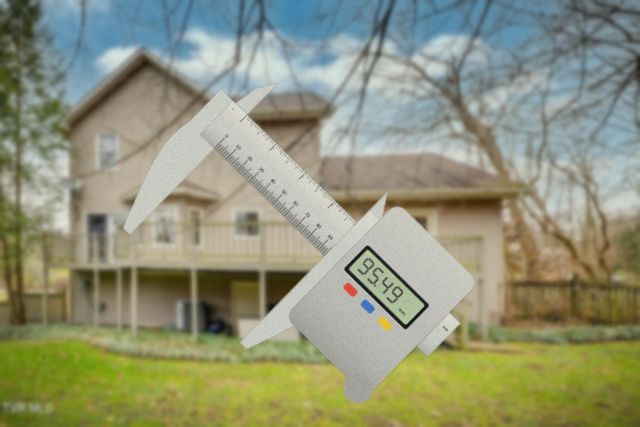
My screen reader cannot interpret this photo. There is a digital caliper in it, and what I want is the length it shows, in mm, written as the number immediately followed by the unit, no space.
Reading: 95.49mm
